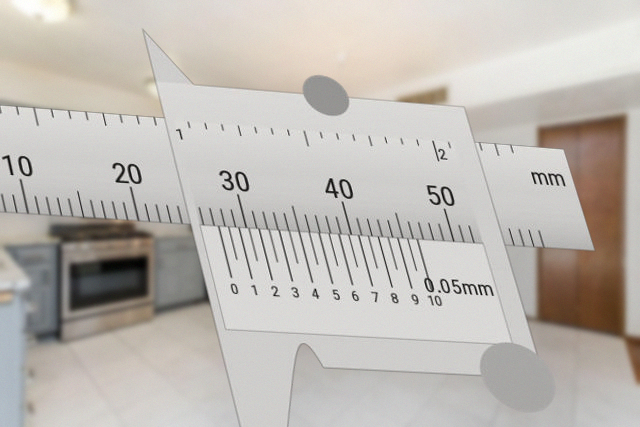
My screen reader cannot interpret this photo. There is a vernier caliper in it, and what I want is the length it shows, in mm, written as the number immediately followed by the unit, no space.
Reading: 27.4mm
